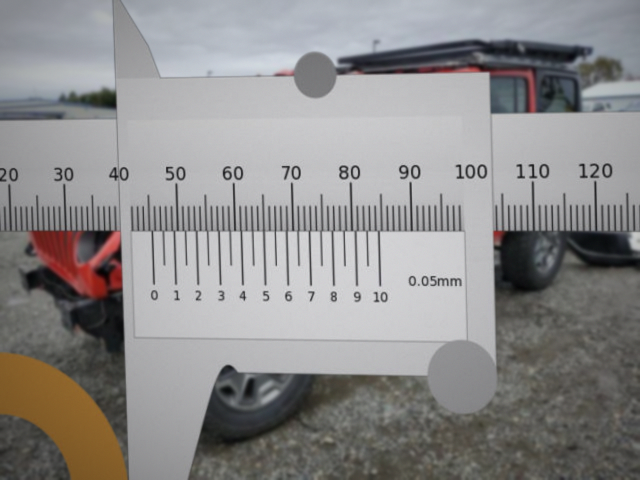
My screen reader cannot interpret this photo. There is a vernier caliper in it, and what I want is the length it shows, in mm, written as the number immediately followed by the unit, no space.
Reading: 45.5mm
